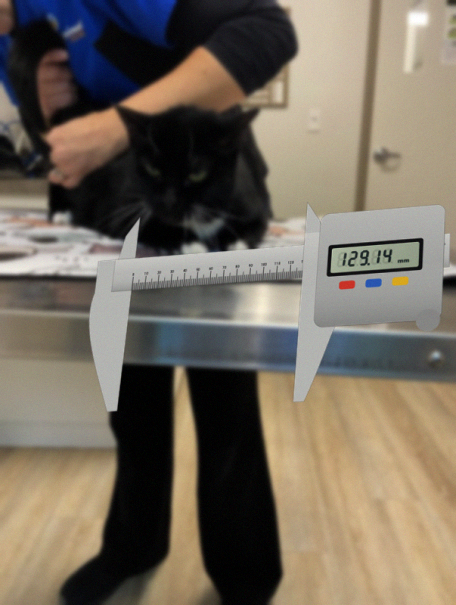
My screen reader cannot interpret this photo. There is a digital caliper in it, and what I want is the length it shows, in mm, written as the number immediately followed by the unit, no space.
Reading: 129.14mm
